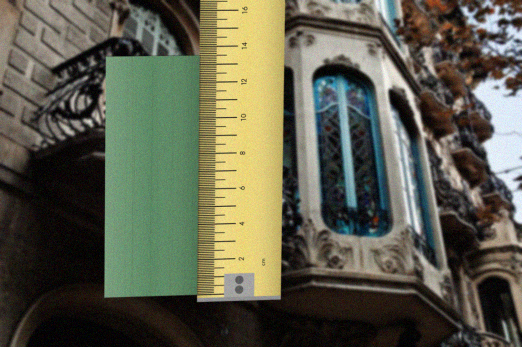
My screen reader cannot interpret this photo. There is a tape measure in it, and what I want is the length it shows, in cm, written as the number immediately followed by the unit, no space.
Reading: 13.5cm
